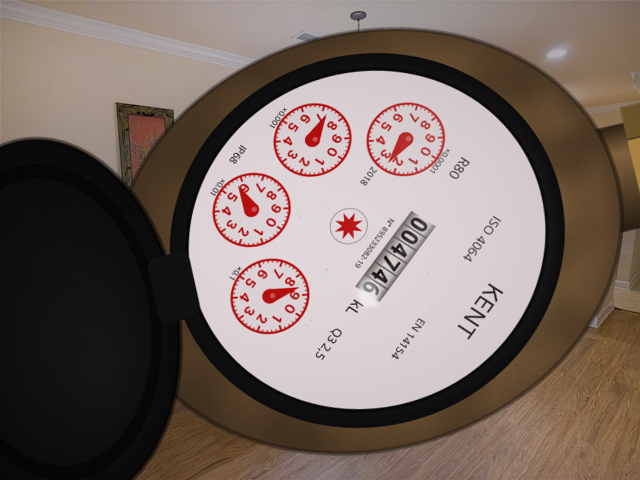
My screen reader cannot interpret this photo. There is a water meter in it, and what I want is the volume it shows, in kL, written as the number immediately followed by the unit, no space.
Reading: 4746.8572kL
